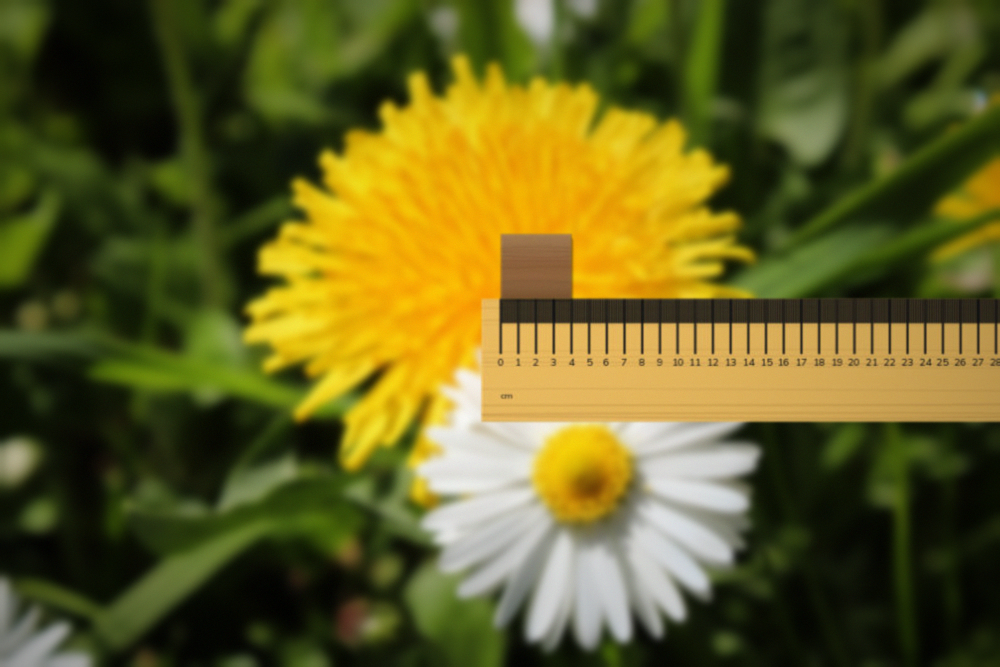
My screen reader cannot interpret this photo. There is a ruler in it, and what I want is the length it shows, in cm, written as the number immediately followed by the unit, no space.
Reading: 4cm
